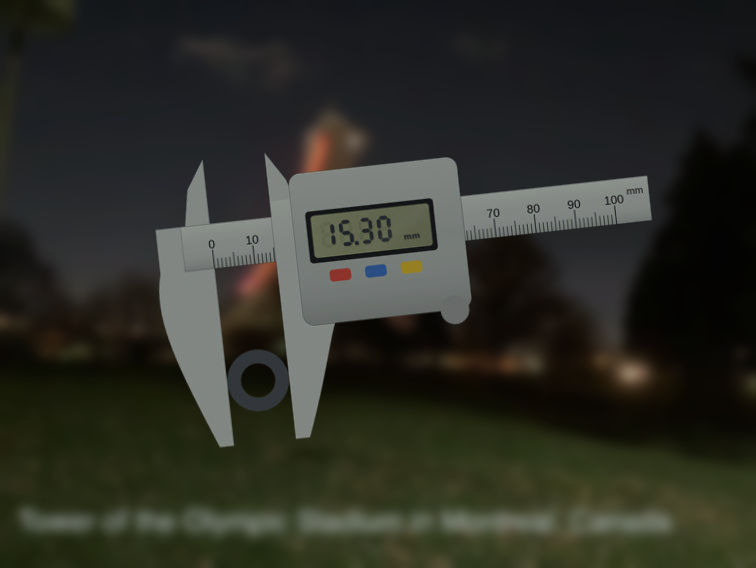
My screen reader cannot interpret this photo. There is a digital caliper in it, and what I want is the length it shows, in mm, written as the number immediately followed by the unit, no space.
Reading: 15.30mm
